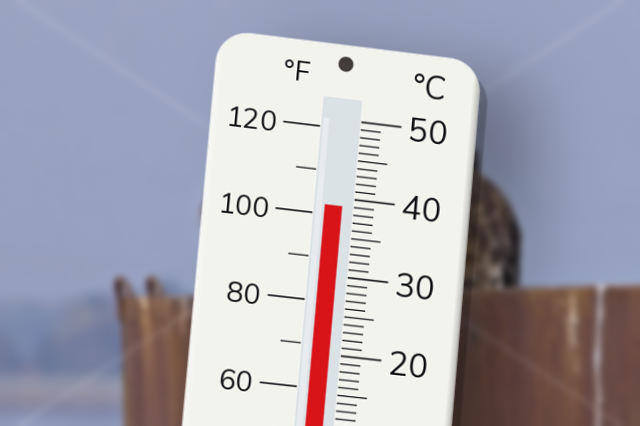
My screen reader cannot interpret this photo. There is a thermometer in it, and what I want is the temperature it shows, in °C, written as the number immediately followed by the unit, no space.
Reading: 39°C
